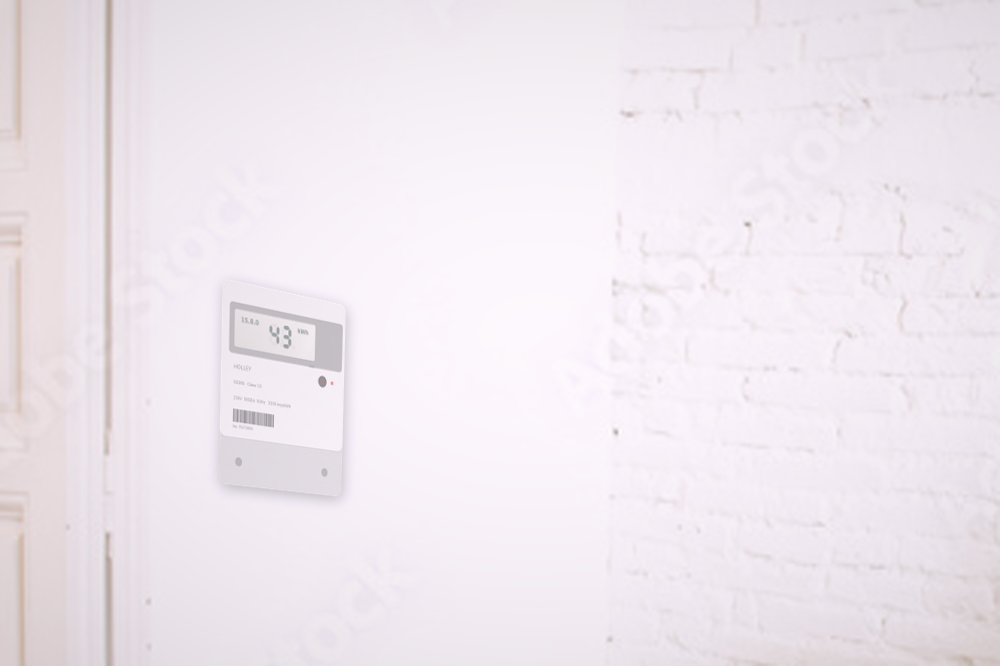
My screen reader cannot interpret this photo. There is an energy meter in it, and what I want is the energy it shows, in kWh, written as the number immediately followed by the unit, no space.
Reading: 43kWh
